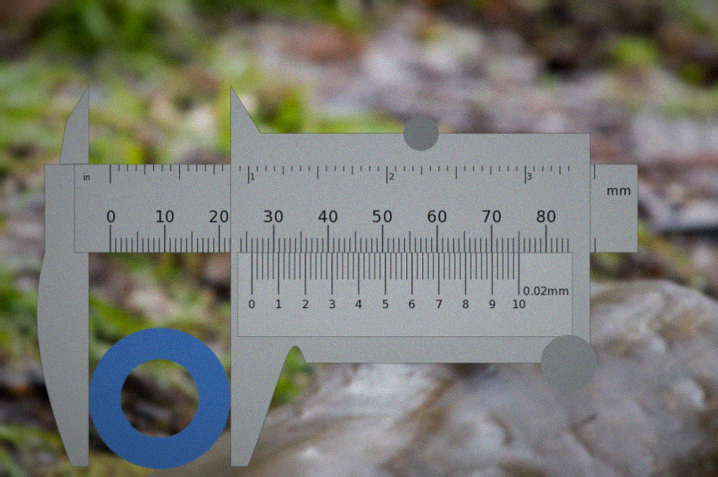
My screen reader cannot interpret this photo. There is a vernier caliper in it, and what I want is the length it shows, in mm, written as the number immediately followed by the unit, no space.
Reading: 26.0mm
